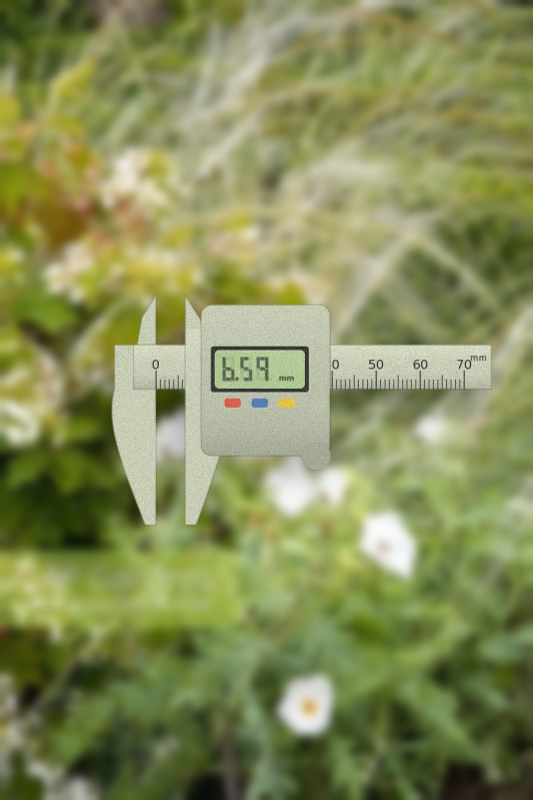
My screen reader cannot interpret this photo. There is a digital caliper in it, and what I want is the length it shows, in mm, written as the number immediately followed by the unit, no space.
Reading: 6.59mm
